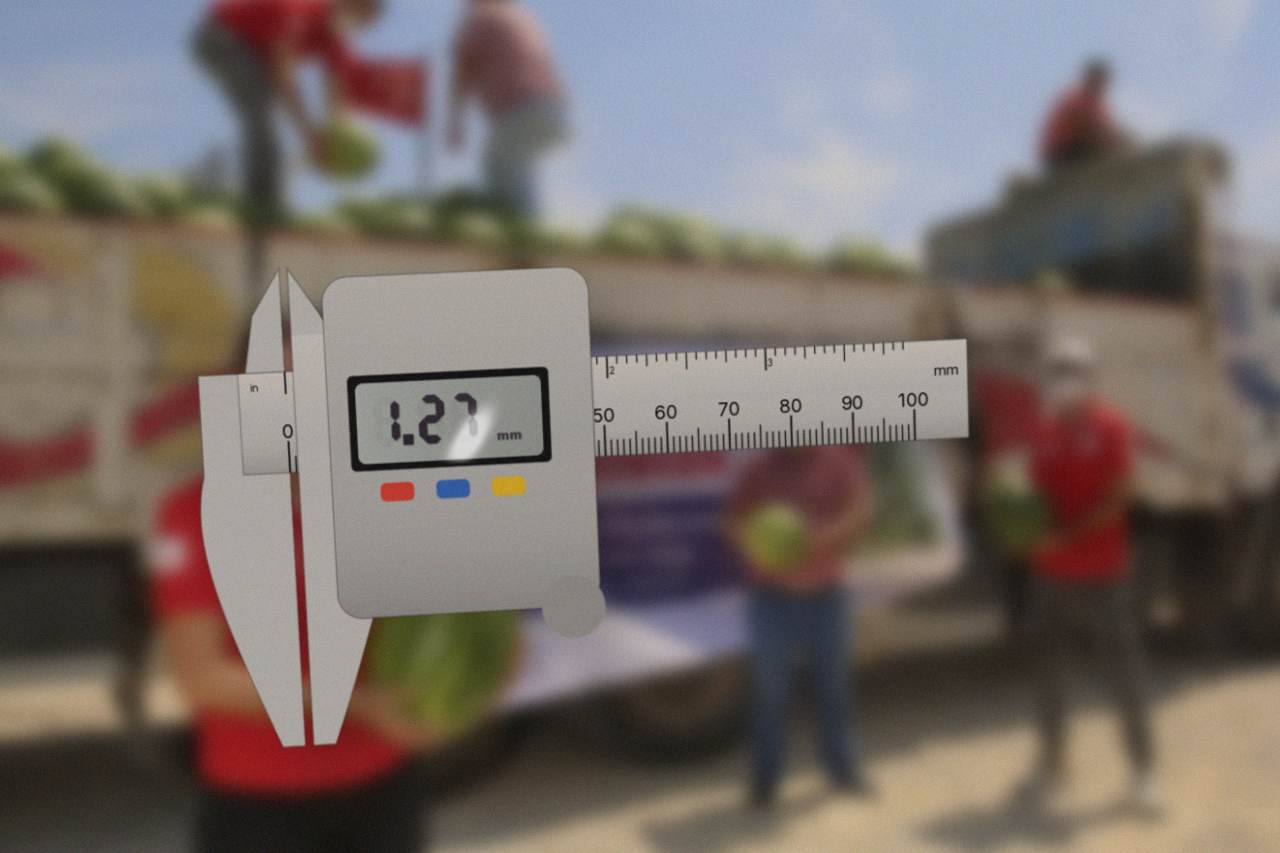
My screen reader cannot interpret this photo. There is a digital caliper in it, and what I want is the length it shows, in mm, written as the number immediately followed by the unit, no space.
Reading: 1.27mm
